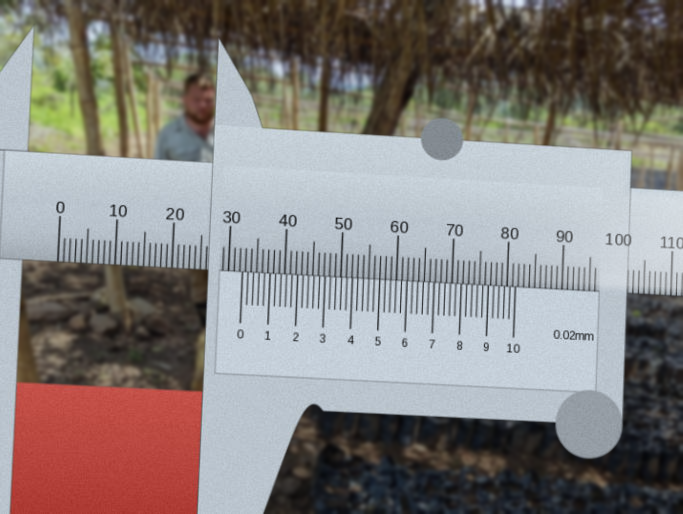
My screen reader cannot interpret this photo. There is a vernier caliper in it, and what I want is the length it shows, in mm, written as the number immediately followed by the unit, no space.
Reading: 32.5mm
